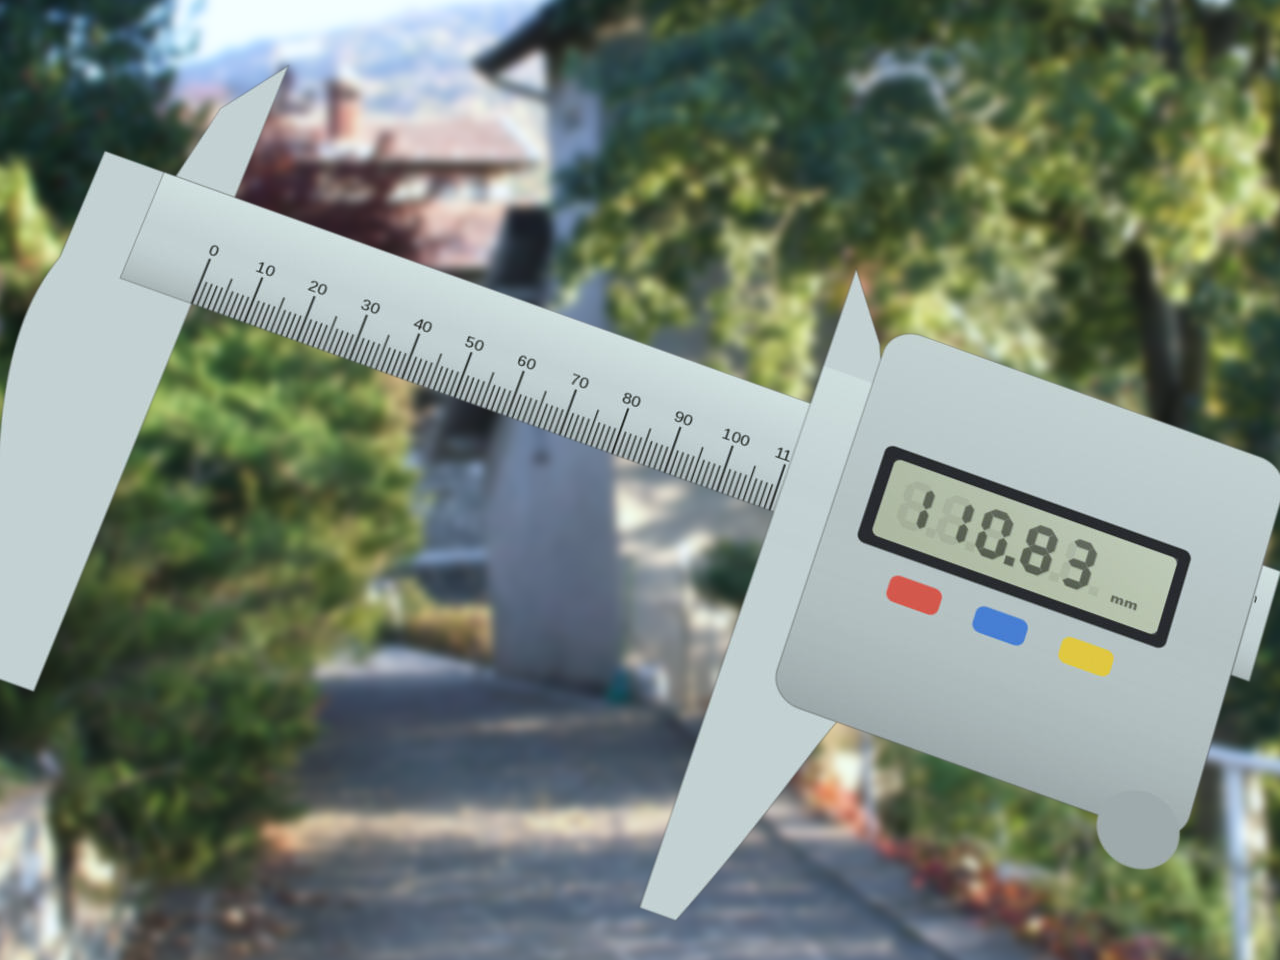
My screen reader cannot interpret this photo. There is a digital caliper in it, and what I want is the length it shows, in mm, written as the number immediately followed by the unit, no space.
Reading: 110.83mm
